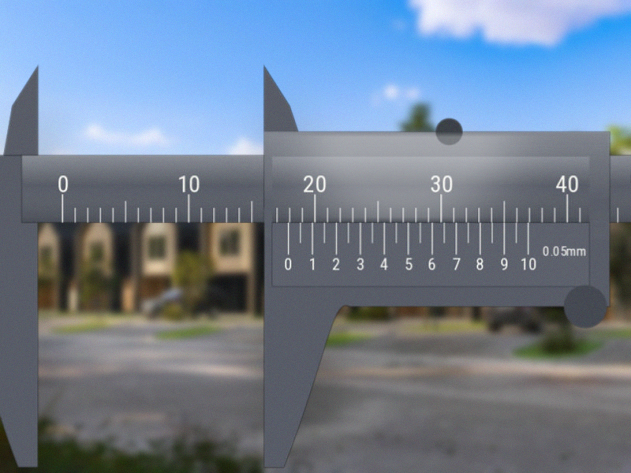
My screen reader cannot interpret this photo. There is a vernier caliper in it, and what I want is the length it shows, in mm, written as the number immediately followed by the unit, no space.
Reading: 17.9mm
